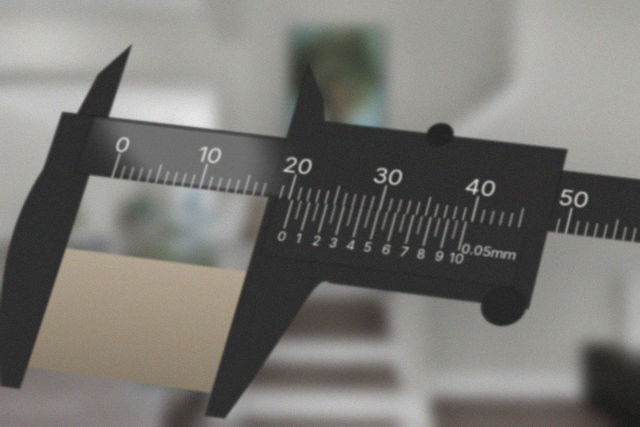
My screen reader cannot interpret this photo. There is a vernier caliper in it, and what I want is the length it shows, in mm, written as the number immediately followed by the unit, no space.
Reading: 20.4mm
